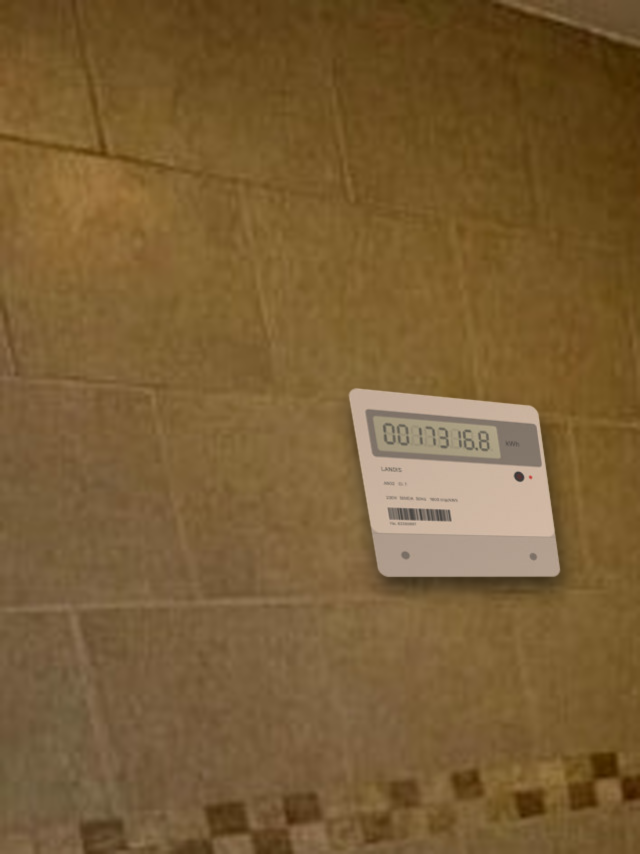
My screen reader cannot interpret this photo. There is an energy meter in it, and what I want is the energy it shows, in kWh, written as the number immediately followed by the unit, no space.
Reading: 17316.8kWh
